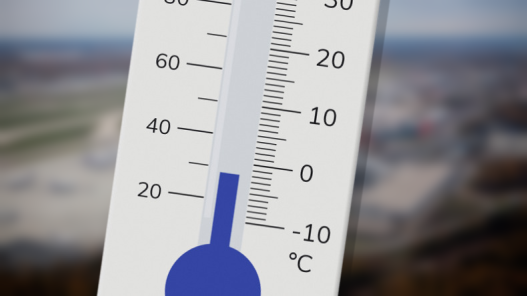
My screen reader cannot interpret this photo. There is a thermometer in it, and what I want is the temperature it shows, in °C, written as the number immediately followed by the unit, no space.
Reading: -2°C
